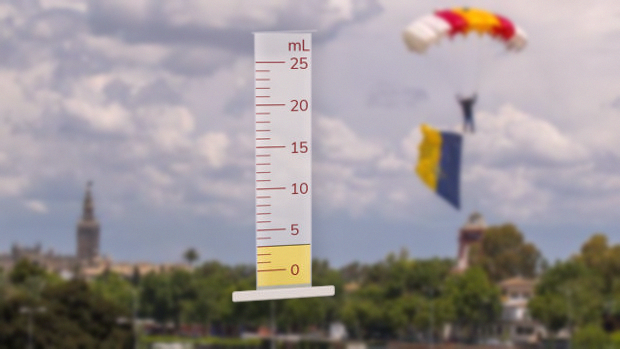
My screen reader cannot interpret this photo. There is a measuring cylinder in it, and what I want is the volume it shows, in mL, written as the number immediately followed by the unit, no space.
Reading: 3mL
